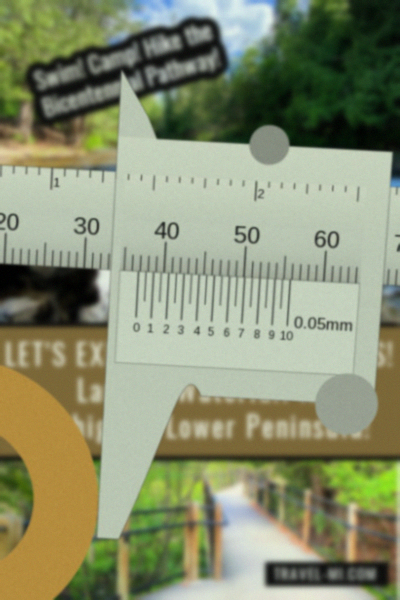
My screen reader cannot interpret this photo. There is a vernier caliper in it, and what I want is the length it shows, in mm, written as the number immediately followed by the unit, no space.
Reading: 36.8mm
